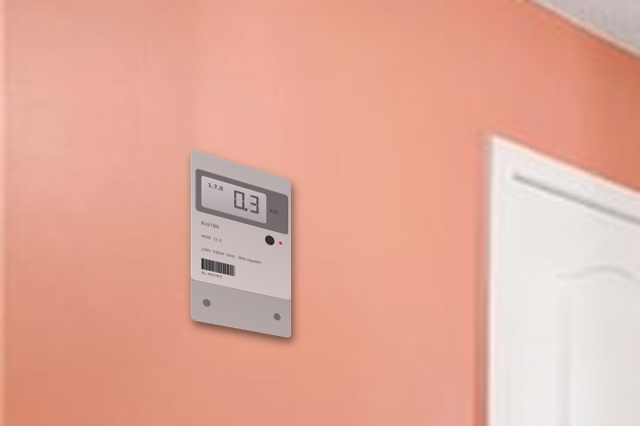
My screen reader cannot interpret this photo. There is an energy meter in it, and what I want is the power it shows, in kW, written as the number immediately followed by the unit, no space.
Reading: 0.3kW
